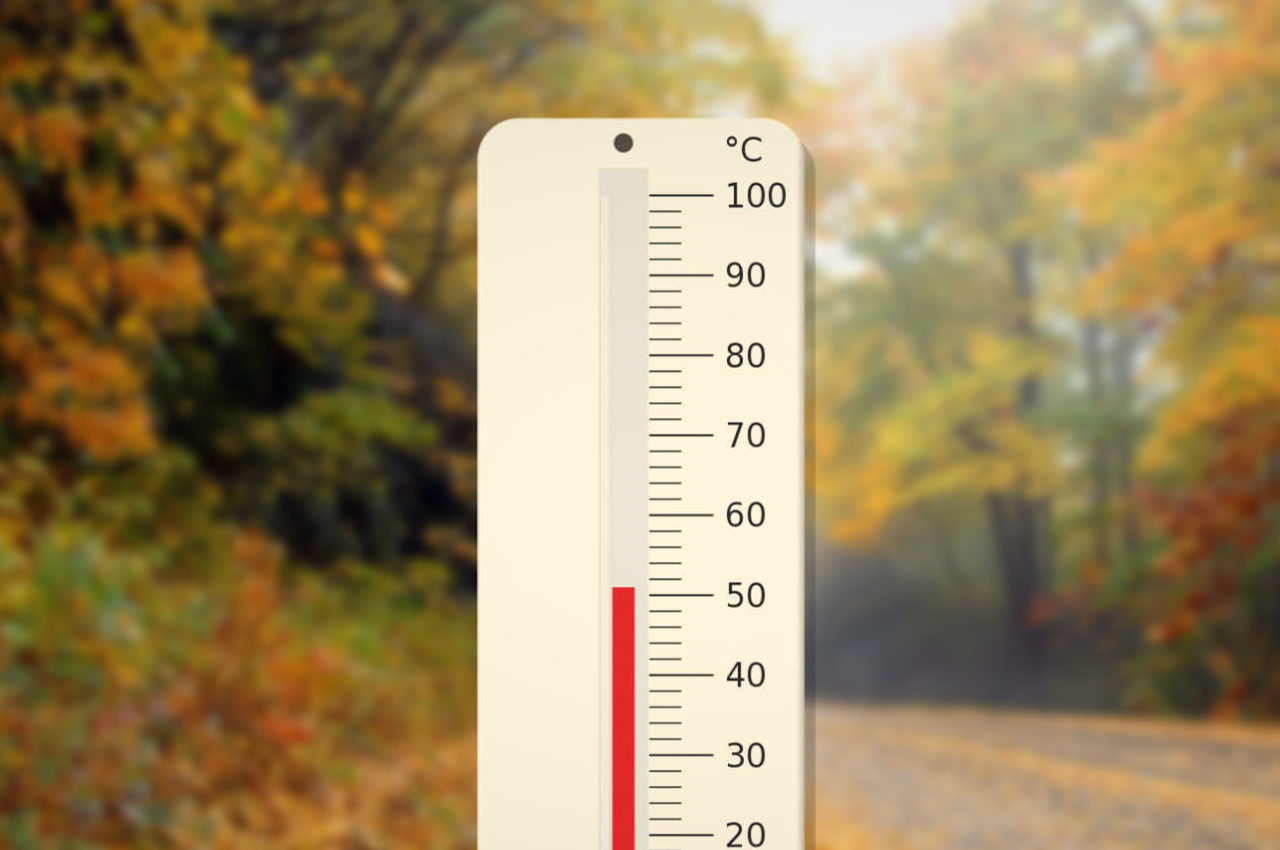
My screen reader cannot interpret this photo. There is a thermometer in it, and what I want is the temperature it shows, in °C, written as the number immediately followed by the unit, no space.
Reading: 51°C
